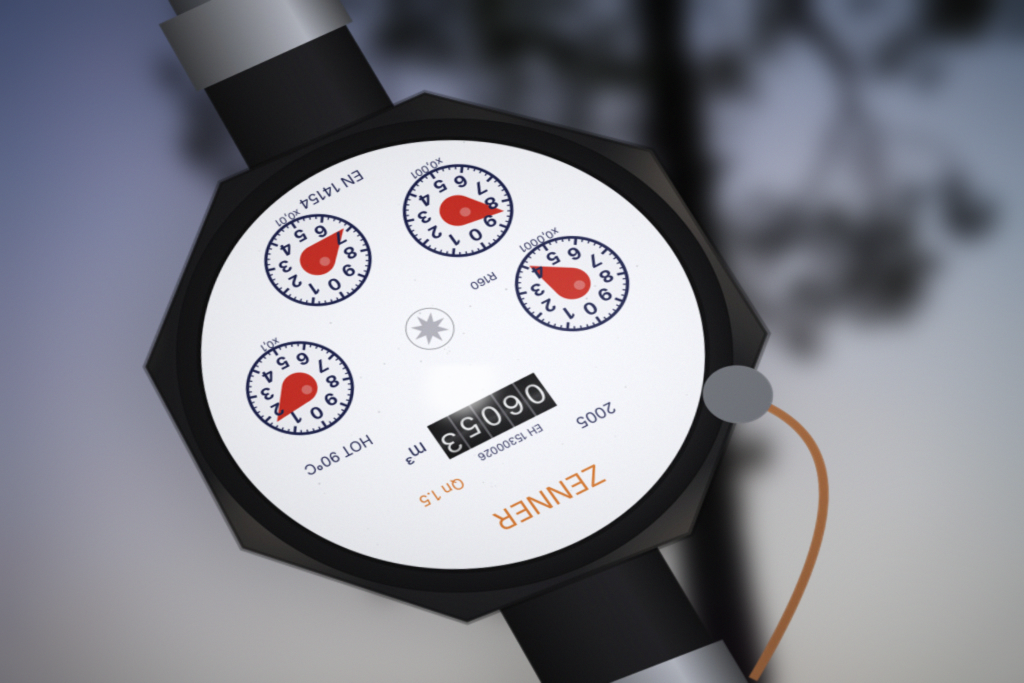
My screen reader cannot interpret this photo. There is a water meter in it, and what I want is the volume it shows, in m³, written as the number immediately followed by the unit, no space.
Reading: 6053.1684m³
